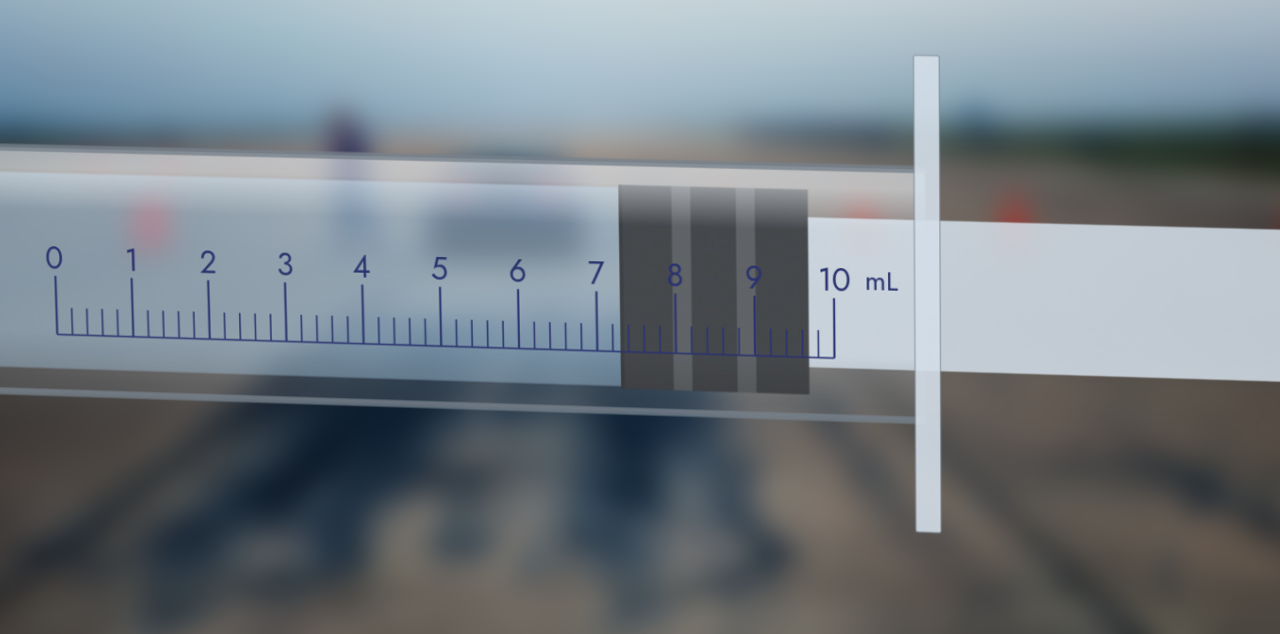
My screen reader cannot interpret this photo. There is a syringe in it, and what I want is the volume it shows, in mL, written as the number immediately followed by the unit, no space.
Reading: 7.3mL
